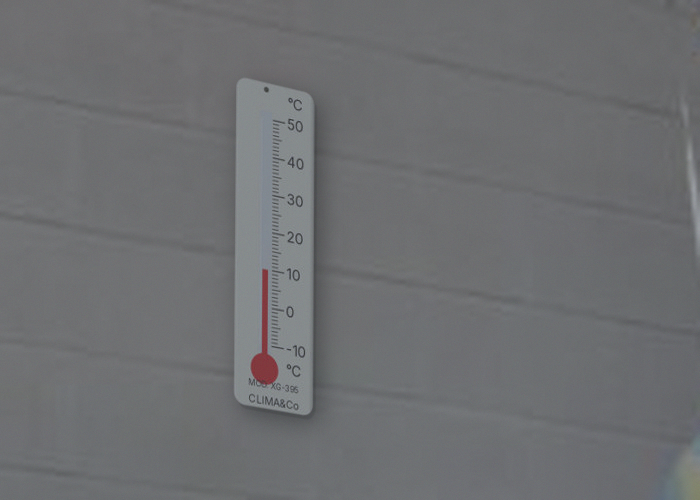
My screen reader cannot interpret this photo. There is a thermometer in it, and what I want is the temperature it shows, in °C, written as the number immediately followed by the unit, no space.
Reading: 10°C
